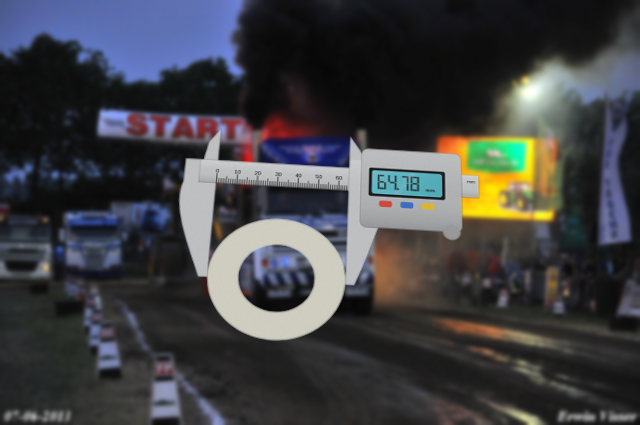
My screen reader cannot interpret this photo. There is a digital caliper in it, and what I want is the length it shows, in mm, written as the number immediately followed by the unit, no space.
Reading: 64.78mm
